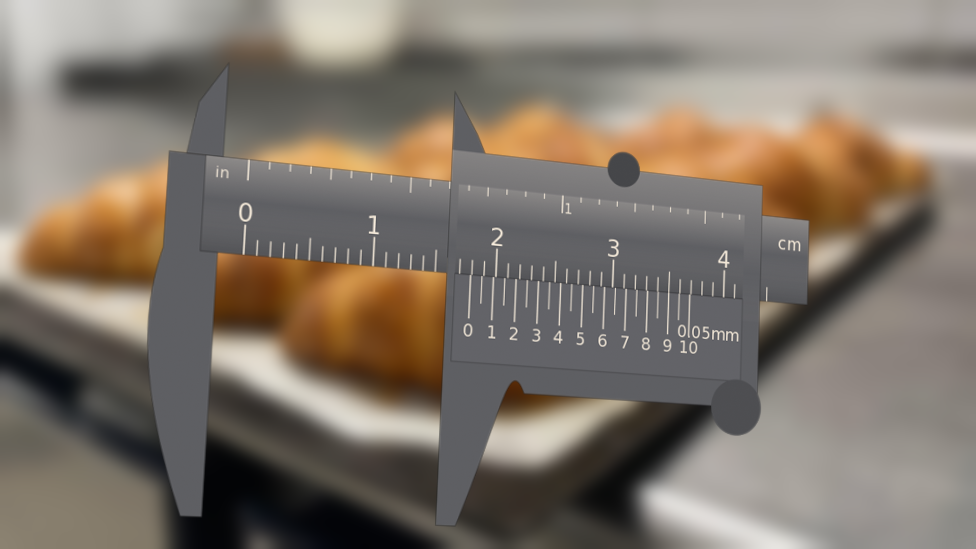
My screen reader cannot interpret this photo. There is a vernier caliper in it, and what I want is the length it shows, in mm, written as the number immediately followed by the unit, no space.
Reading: 17.9mm
